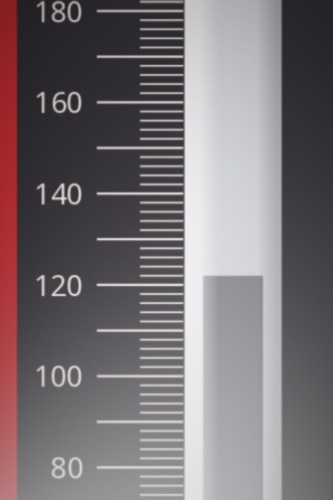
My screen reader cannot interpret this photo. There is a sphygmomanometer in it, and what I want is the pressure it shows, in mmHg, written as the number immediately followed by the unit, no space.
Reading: 122mmHg
